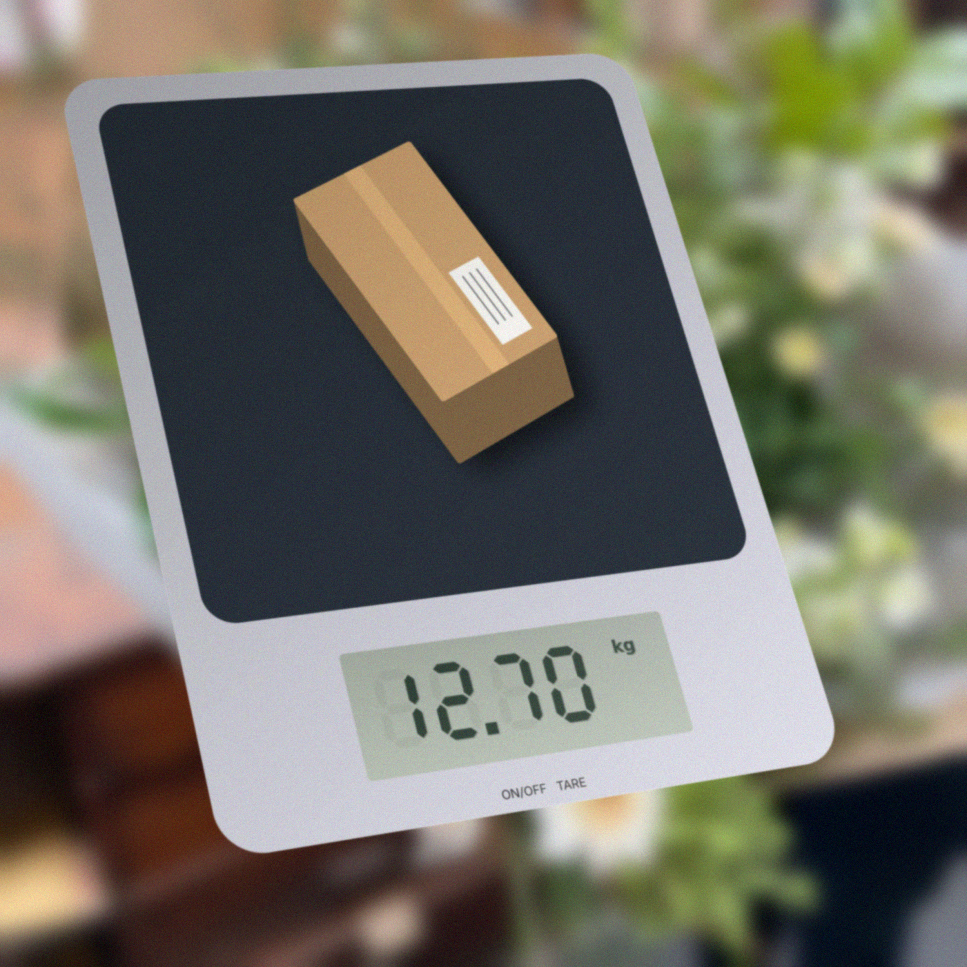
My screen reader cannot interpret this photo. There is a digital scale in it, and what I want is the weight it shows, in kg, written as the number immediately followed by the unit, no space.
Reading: 12.70kg
